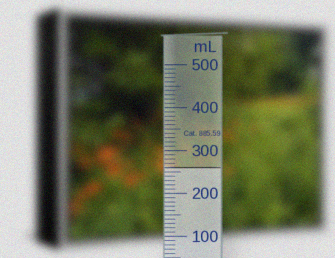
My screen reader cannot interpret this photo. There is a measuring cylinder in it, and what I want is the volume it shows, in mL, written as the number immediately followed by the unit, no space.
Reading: 260mL
